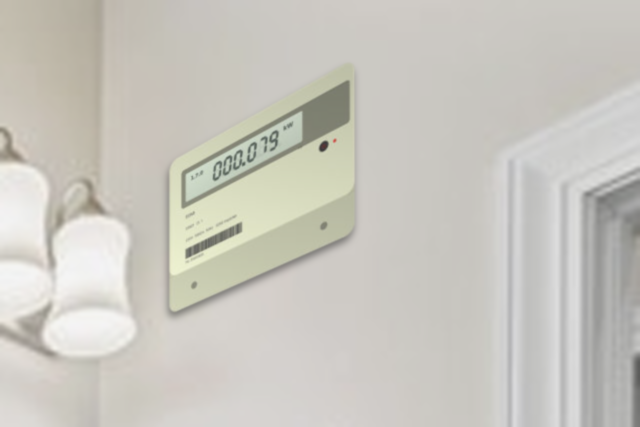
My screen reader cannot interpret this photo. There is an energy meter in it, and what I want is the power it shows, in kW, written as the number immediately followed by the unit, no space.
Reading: 0.079kW
